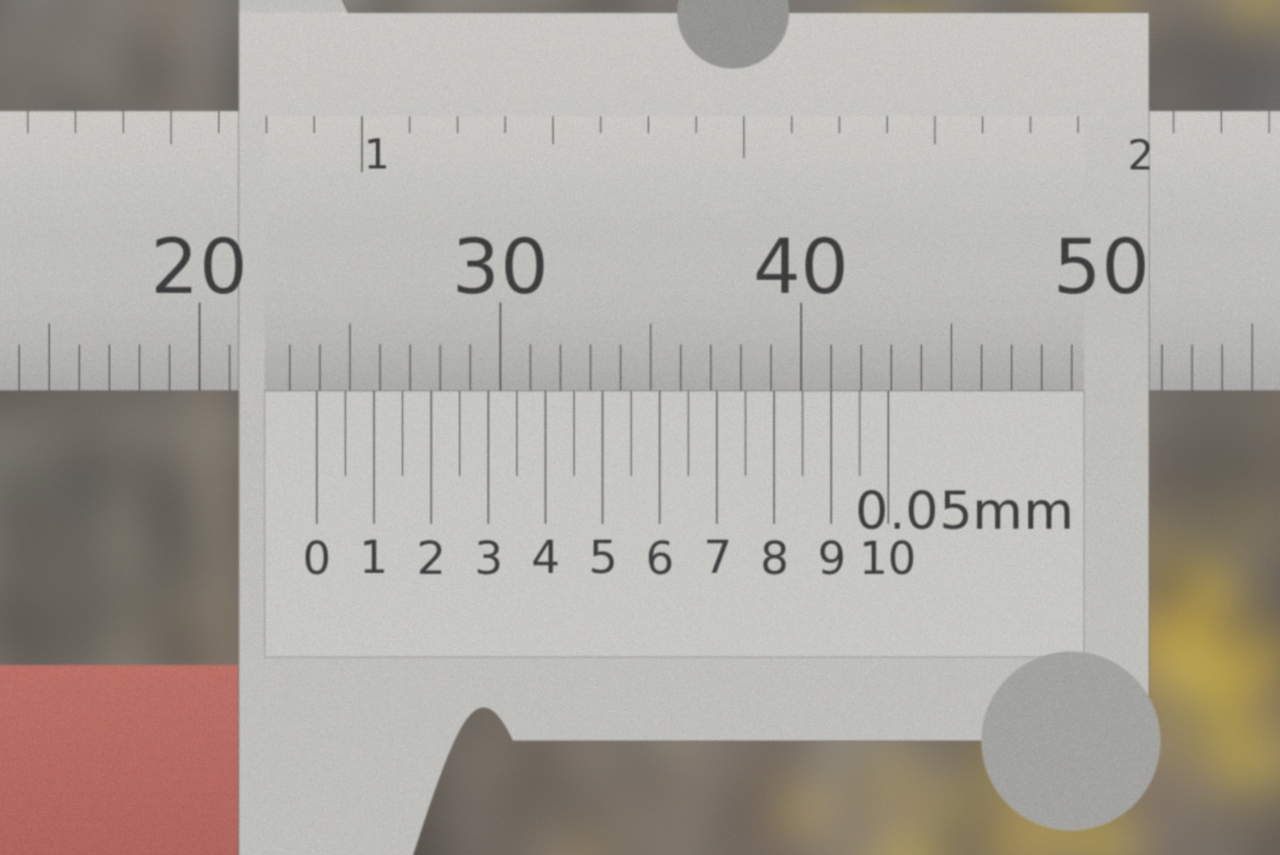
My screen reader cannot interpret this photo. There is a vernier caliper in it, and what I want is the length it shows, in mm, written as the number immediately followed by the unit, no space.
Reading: 23.90mm
